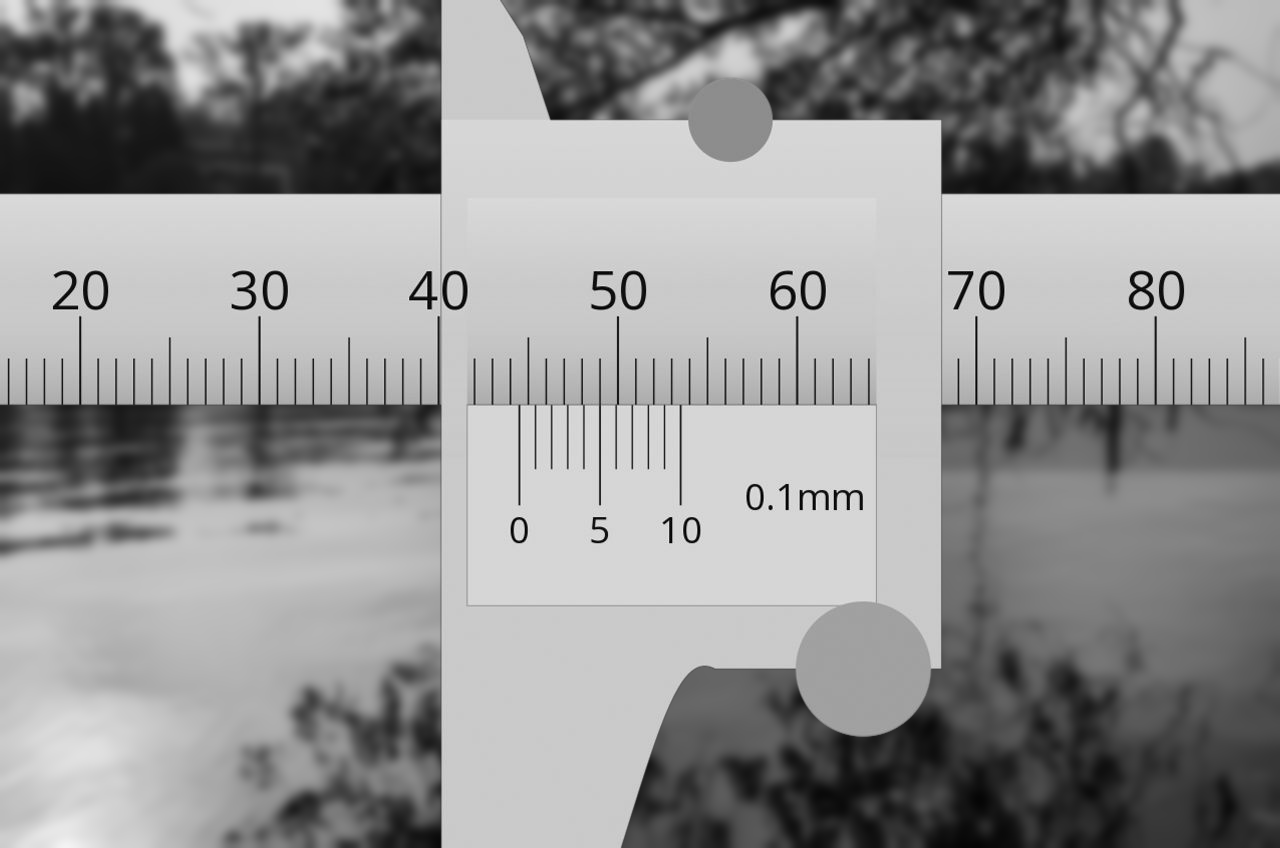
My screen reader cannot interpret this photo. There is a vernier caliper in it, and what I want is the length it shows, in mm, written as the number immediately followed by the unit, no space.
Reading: 44.5mm
